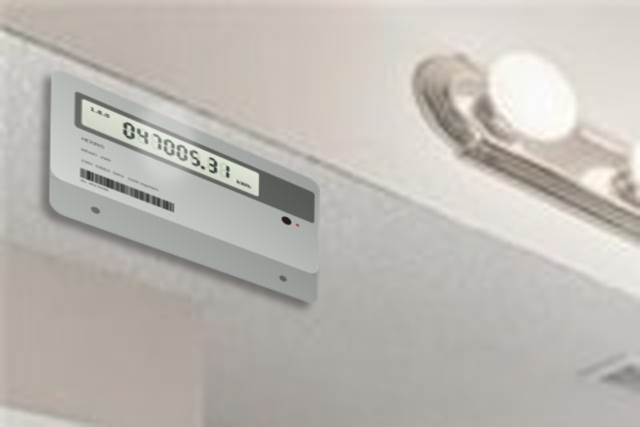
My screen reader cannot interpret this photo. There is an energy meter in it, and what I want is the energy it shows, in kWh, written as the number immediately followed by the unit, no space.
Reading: 47005.31kWh
